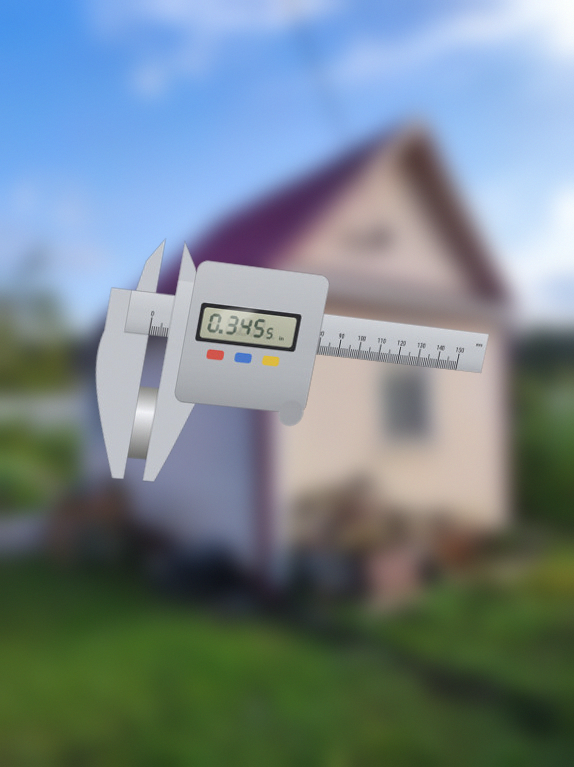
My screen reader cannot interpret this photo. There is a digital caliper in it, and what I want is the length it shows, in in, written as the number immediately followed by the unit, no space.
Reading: 0.3455in
